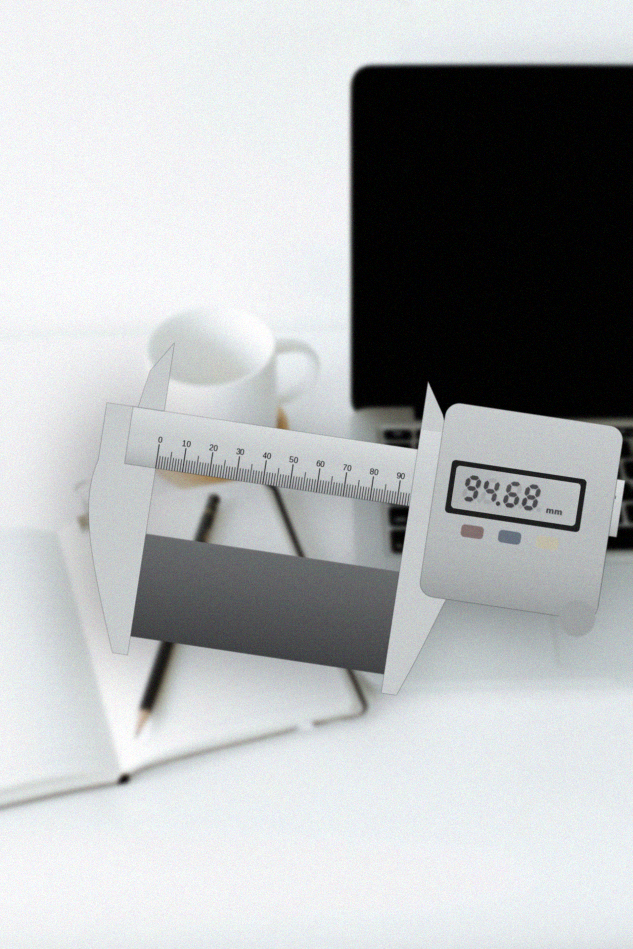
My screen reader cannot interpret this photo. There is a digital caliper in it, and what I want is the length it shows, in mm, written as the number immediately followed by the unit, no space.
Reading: 94.68mm
